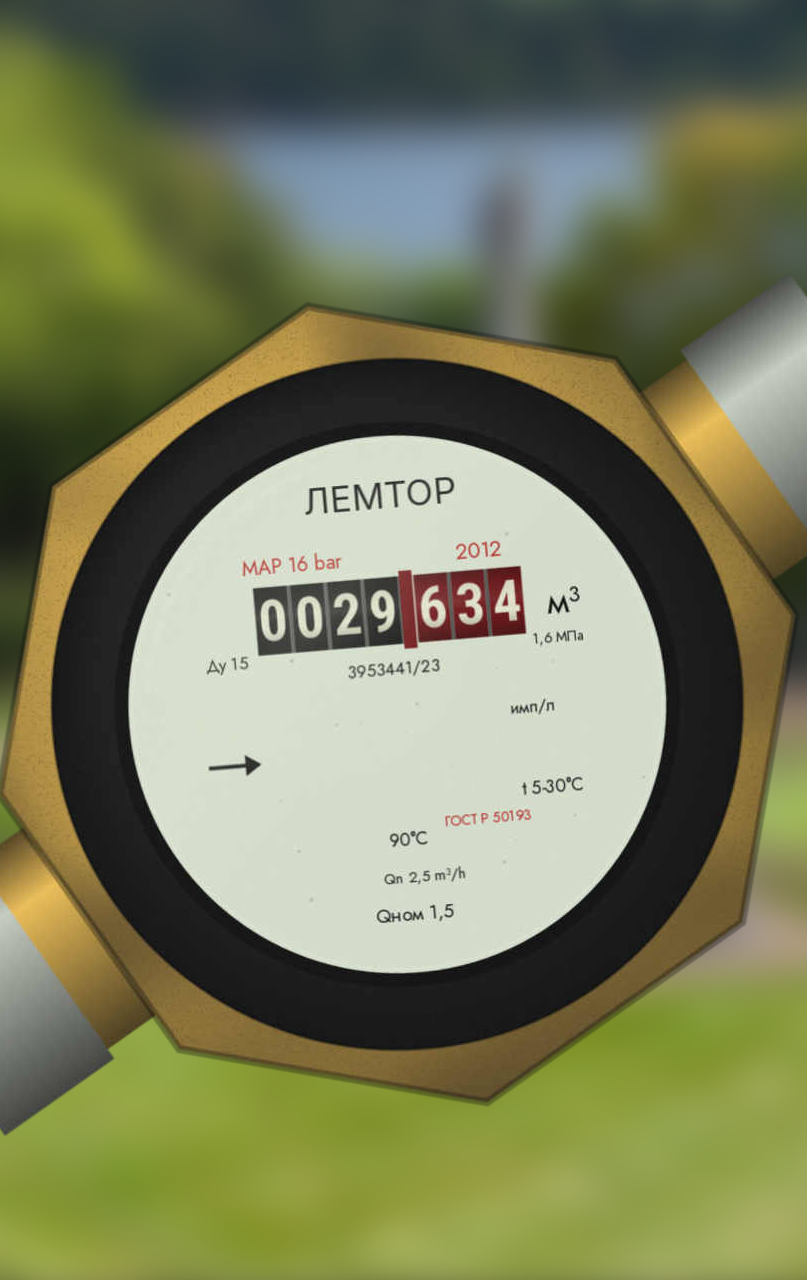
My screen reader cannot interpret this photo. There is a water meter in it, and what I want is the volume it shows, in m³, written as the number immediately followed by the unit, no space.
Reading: 29.634m³
